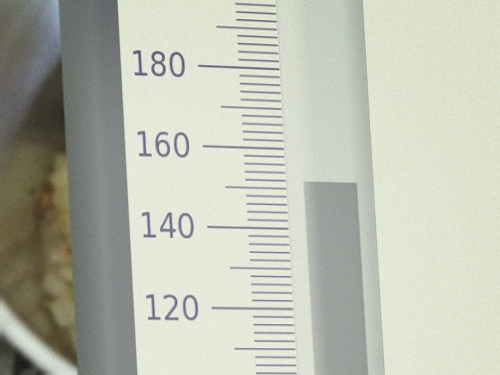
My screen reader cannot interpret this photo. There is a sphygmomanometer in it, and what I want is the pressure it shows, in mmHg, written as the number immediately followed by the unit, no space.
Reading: 152mmHg
